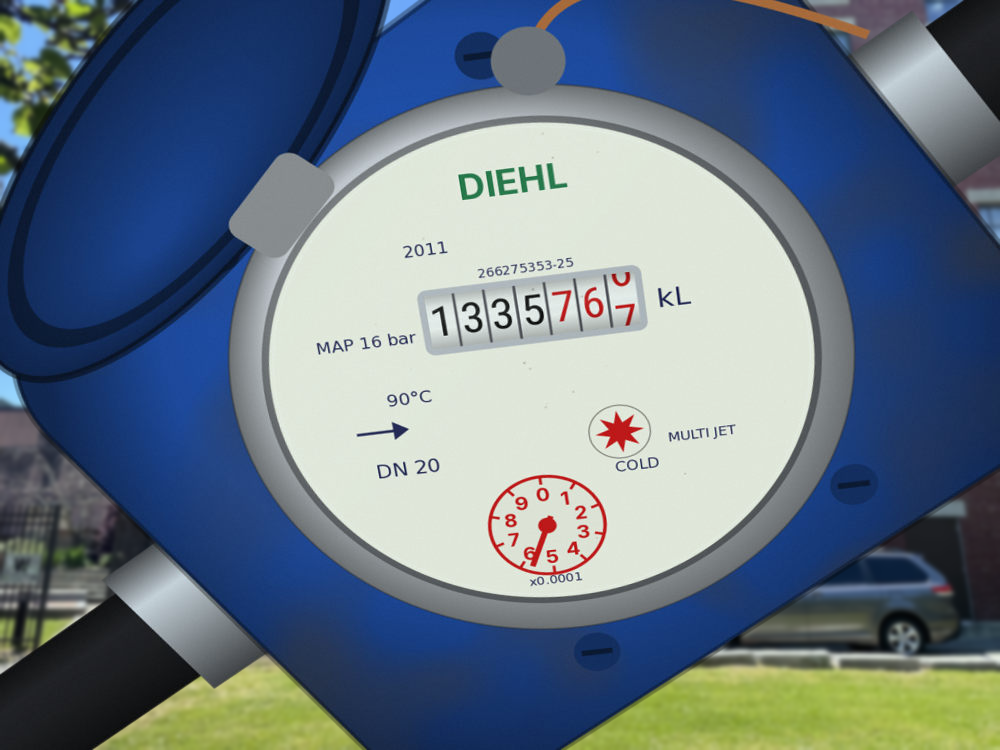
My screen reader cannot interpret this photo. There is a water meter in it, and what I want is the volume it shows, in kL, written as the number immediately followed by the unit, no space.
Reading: 1335.7665kL
